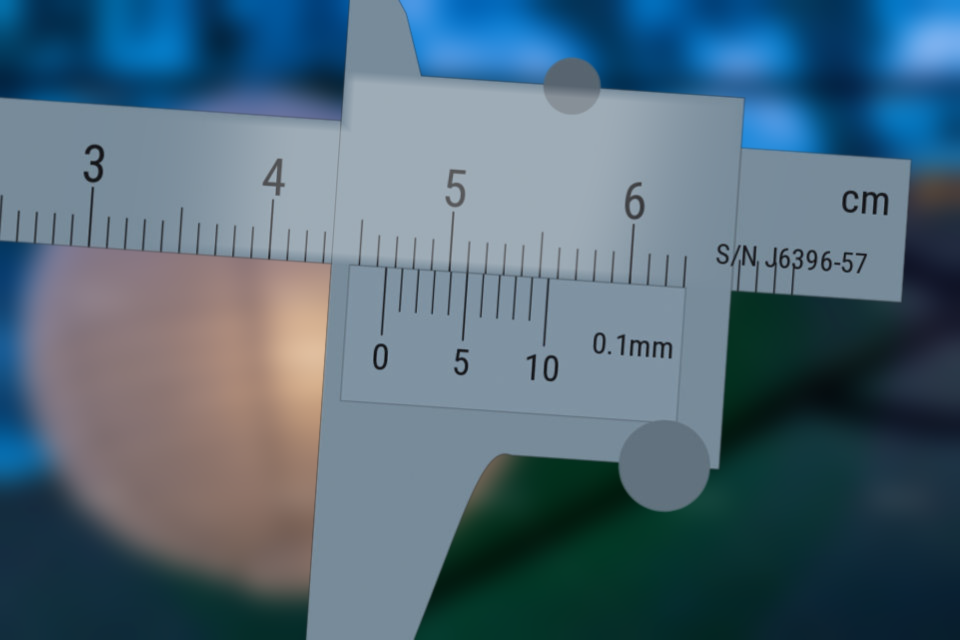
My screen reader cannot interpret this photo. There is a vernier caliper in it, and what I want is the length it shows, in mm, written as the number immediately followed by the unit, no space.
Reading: 46.5mm
